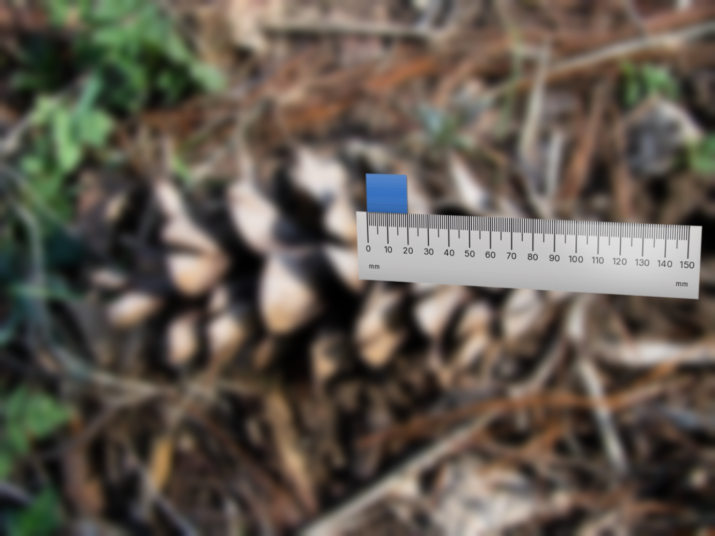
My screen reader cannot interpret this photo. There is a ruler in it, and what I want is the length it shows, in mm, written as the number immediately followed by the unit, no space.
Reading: 20mm
